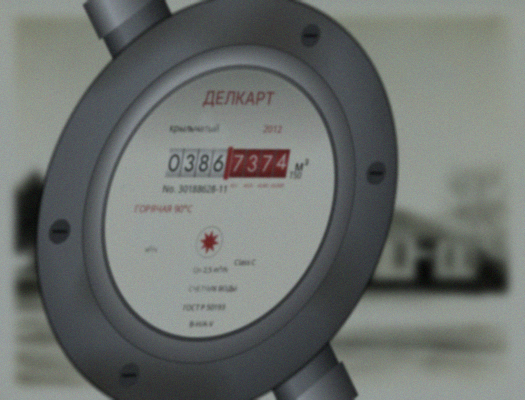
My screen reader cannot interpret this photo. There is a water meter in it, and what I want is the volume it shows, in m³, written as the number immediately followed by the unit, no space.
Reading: 386.7374m³
